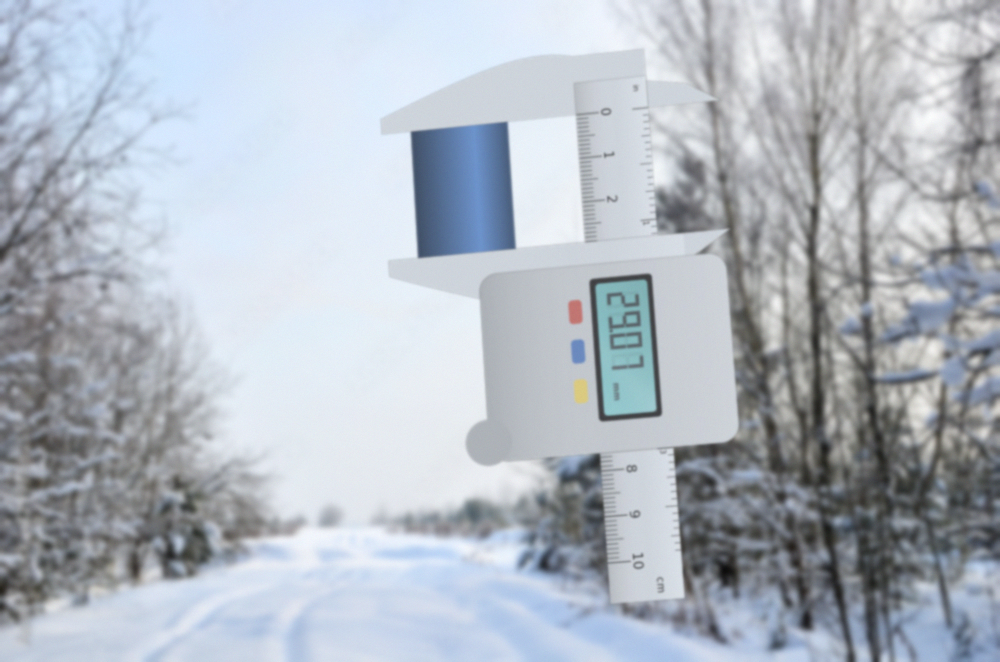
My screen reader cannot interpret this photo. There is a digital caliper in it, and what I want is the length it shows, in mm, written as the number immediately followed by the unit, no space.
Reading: 29.07mm
